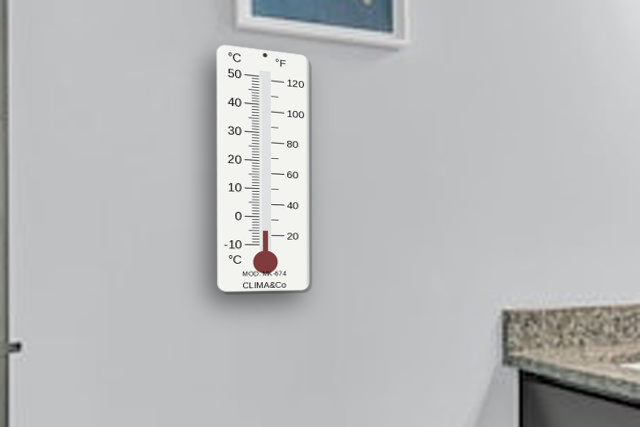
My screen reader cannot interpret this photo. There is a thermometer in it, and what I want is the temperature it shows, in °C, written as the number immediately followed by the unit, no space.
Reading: -5°C
